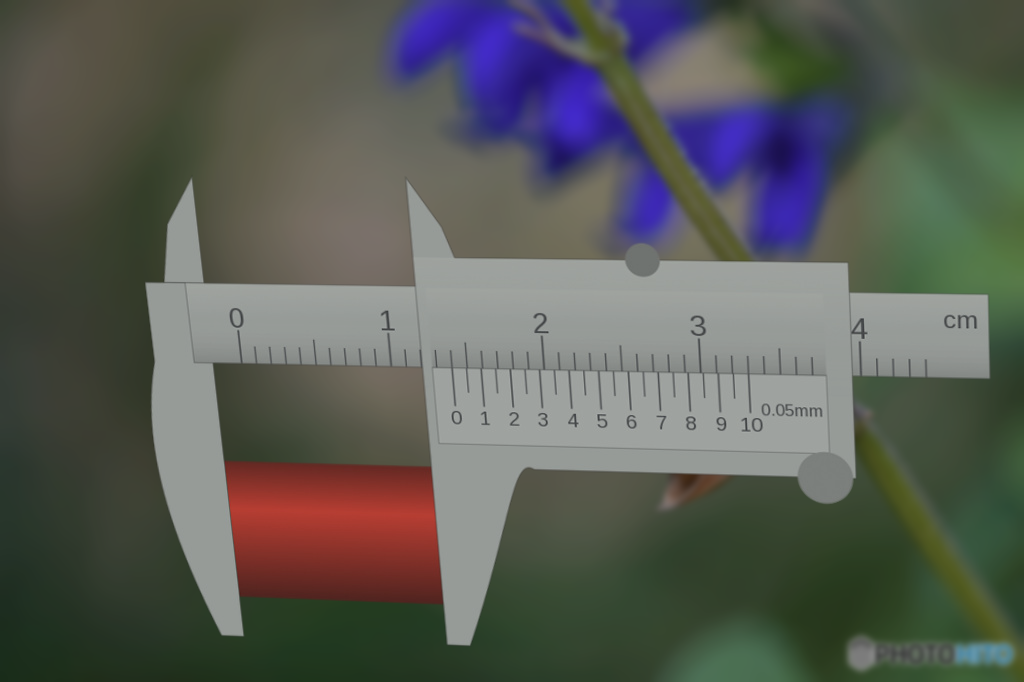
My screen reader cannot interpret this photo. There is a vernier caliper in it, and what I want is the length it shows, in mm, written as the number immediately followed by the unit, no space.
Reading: 14.0mm
